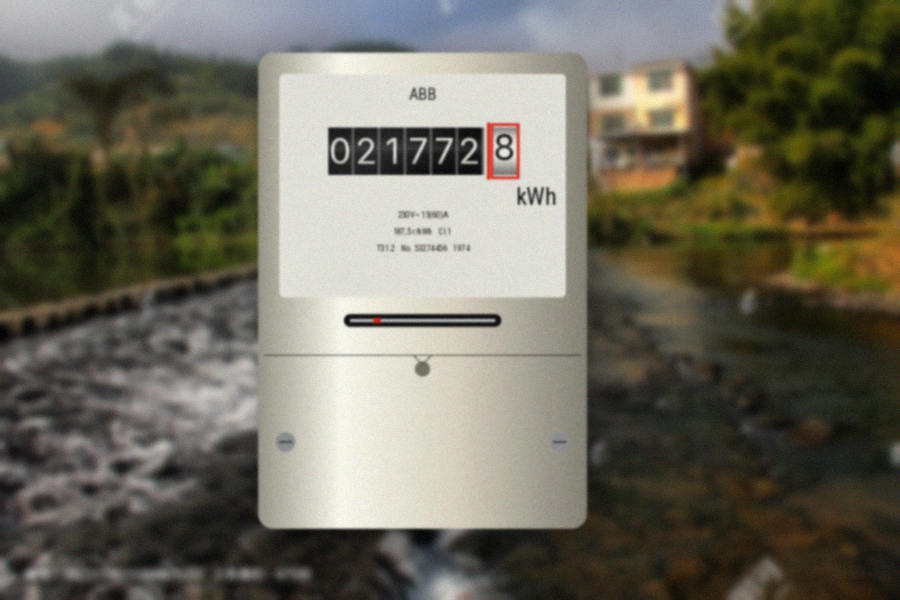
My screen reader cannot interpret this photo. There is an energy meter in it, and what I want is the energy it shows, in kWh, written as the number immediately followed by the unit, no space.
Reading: 21772.8kWh
